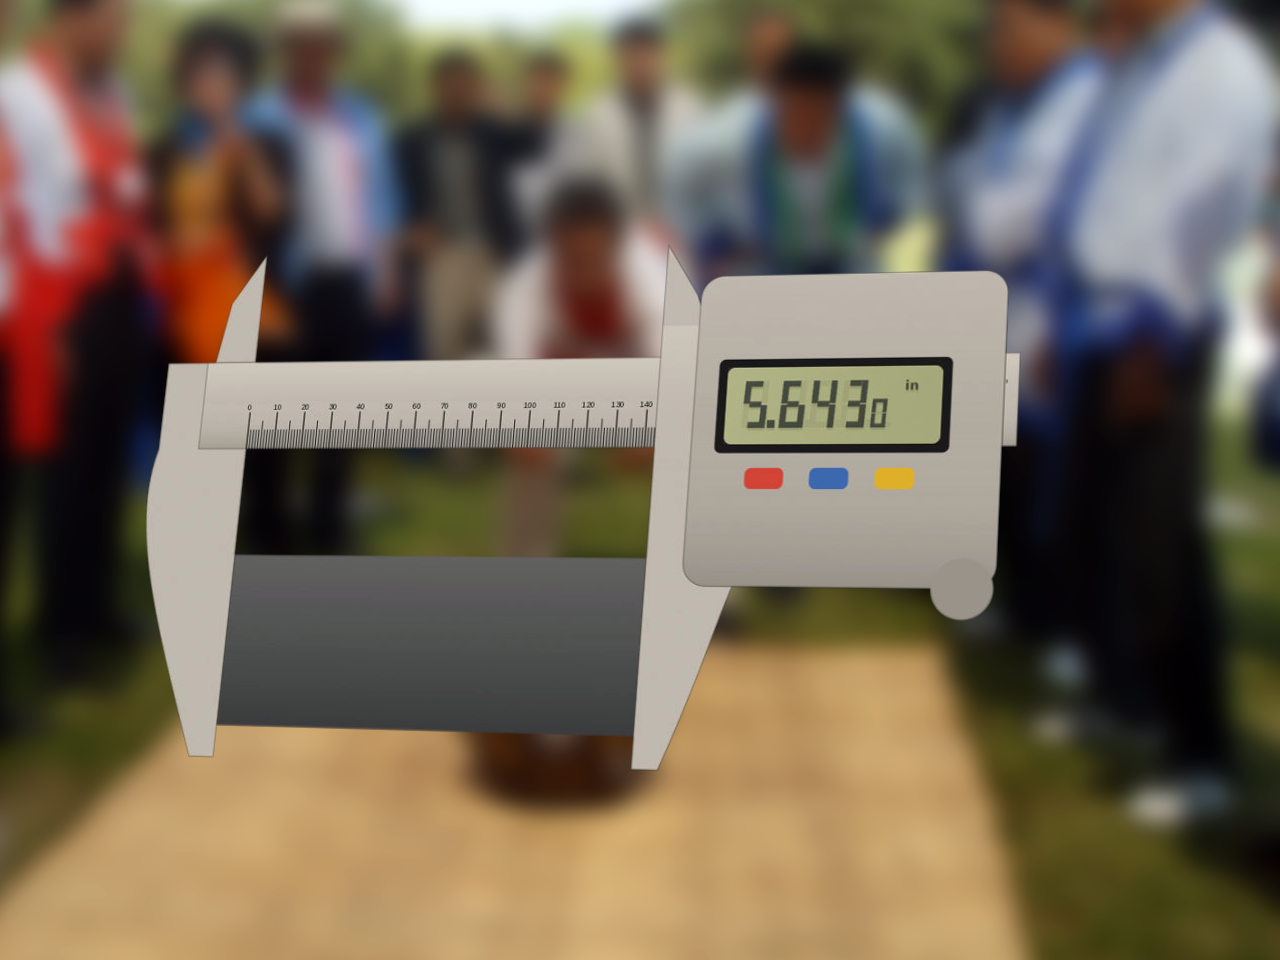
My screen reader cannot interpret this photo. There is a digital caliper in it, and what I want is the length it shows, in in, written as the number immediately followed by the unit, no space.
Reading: 5.6430in
